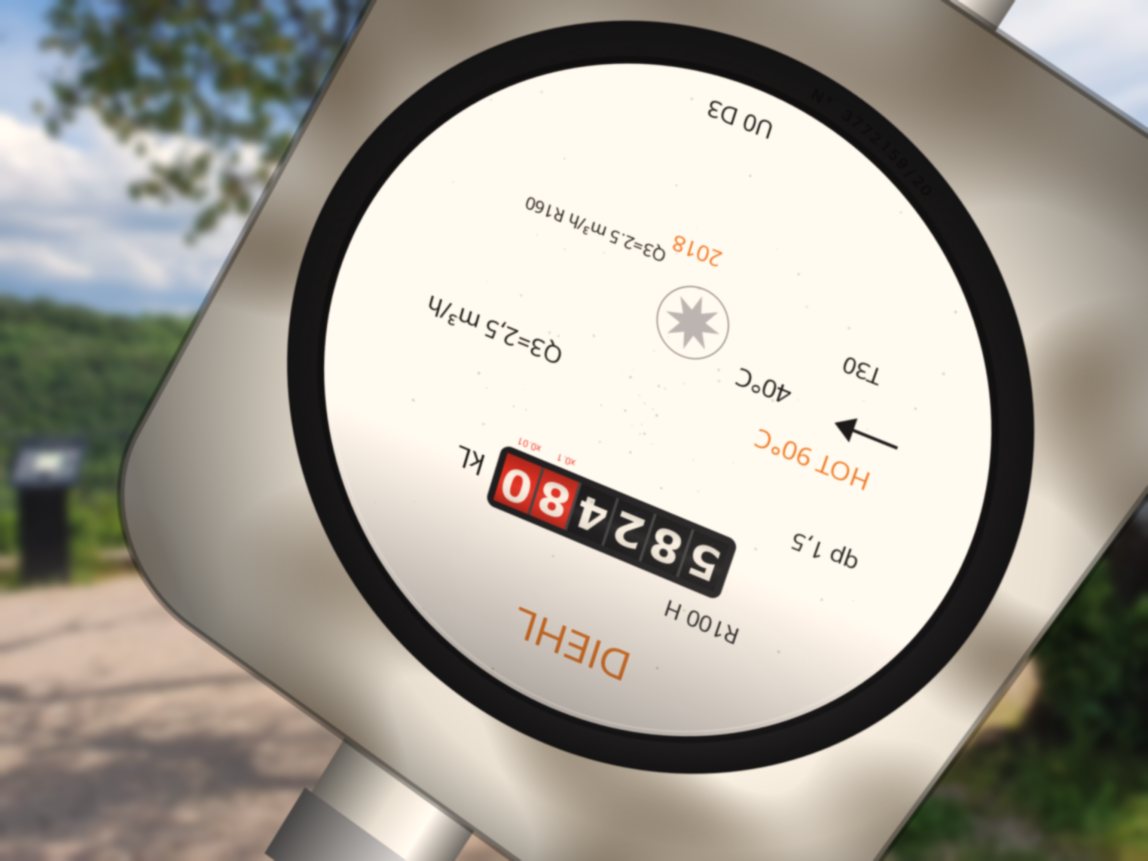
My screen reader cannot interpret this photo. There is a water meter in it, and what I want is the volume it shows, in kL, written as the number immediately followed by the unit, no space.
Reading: 5824.80kL
